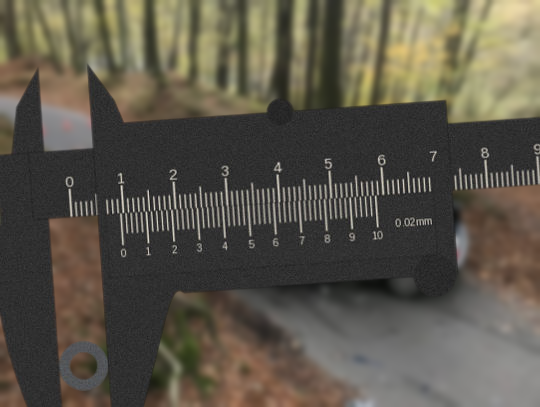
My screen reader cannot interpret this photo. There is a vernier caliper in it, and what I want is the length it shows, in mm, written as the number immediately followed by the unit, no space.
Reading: 9.5mm
